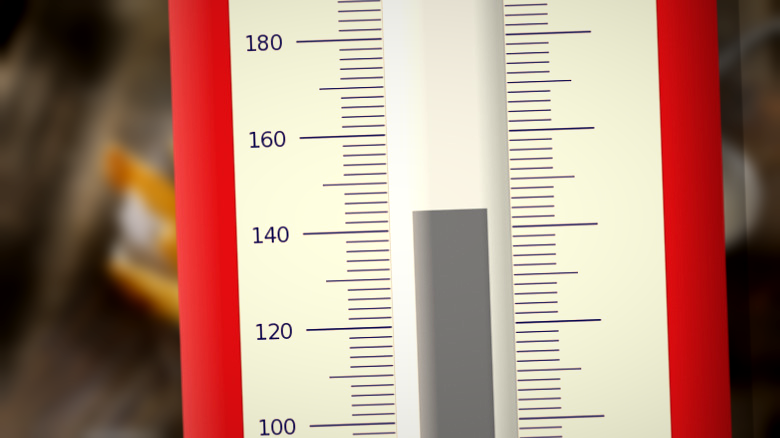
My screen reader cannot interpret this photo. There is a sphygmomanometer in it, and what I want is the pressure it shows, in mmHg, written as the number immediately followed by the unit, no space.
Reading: 144mmHg
